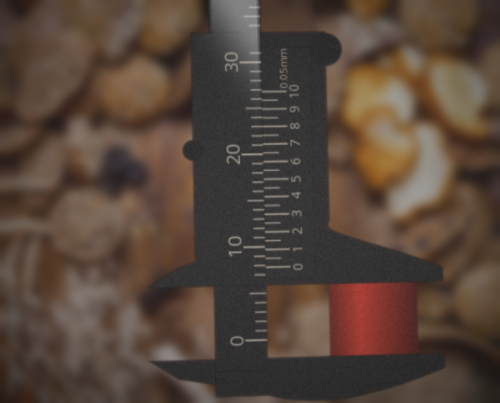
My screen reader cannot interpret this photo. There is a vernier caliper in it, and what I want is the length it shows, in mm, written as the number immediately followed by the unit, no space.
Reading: 7.8mm
